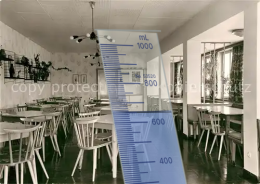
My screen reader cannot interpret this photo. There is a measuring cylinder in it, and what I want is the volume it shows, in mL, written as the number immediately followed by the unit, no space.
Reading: 650mL
